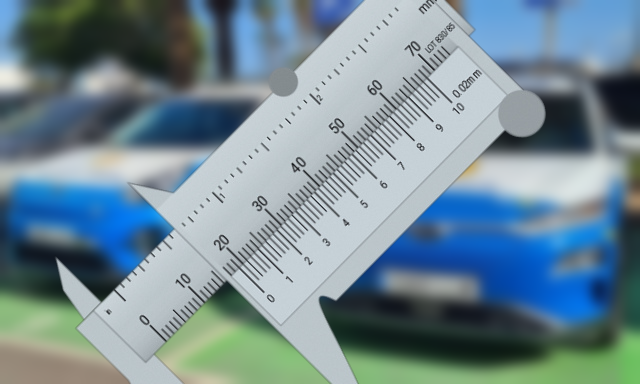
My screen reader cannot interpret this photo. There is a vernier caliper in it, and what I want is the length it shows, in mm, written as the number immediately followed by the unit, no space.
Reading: 19.0mm
